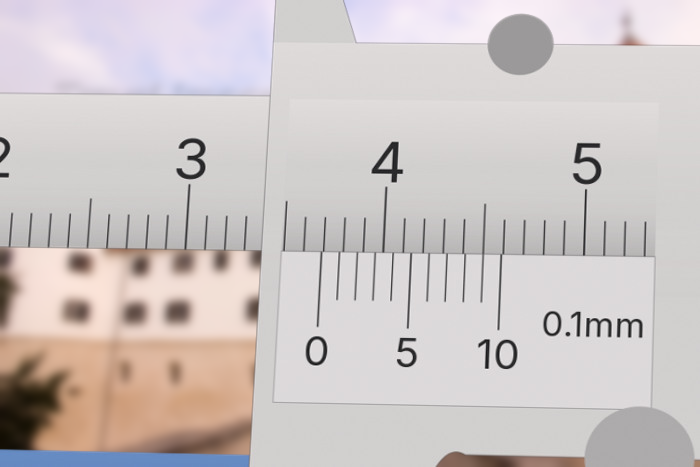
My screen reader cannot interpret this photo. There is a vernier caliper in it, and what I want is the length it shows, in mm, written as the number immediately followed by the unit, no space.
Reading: 36.9mm
